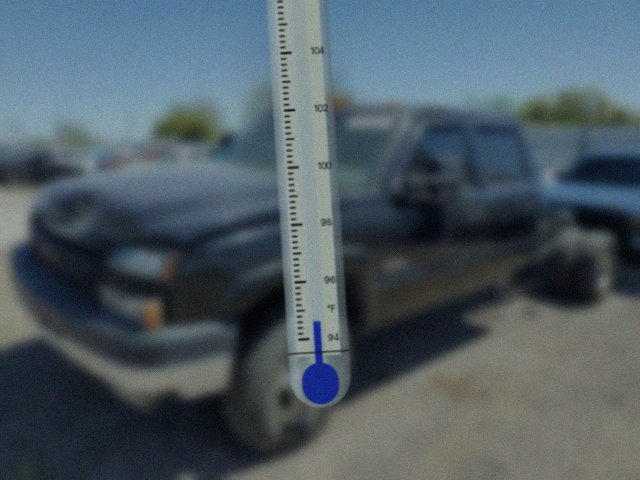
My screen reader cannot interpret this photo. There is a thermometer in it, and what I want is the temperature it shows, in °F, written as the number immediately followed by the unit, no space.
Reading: 94.6°F
